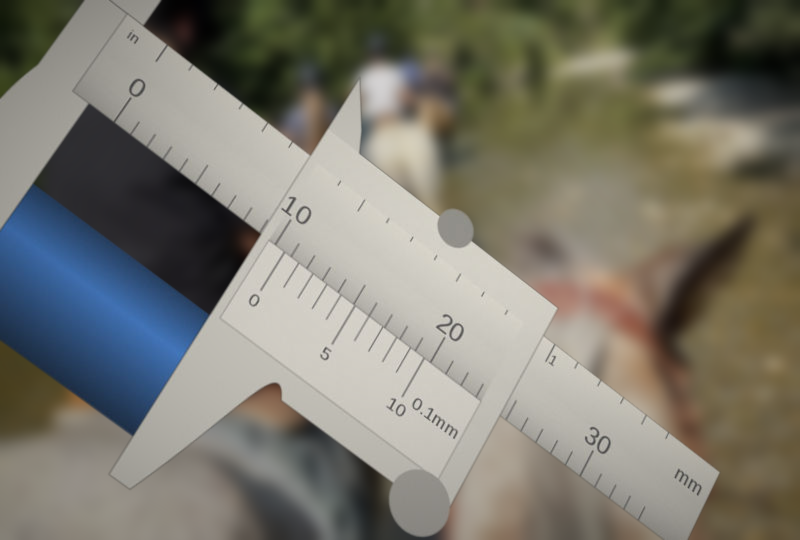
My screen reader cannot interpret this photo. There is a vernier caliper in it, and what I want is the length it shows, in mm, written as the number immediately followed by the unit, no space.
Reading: 10.6mm
